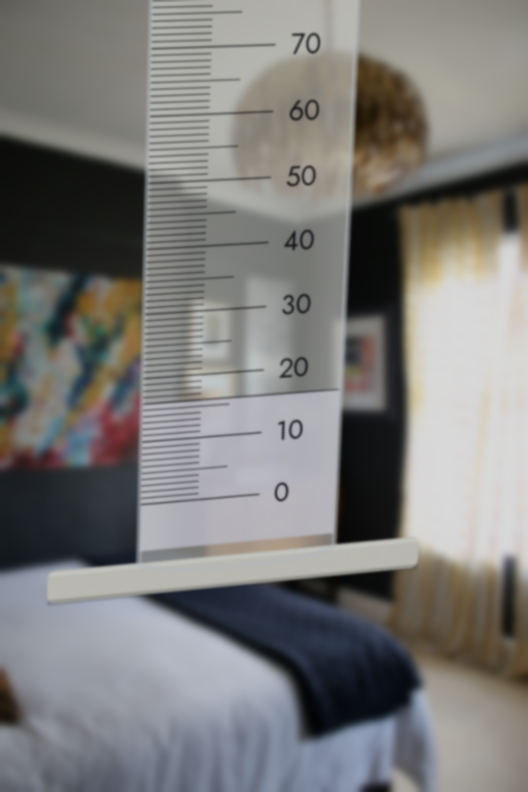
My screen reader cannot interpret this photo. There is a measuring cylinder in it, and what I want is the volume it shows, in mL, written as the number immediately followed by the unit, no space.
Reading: 16mL
